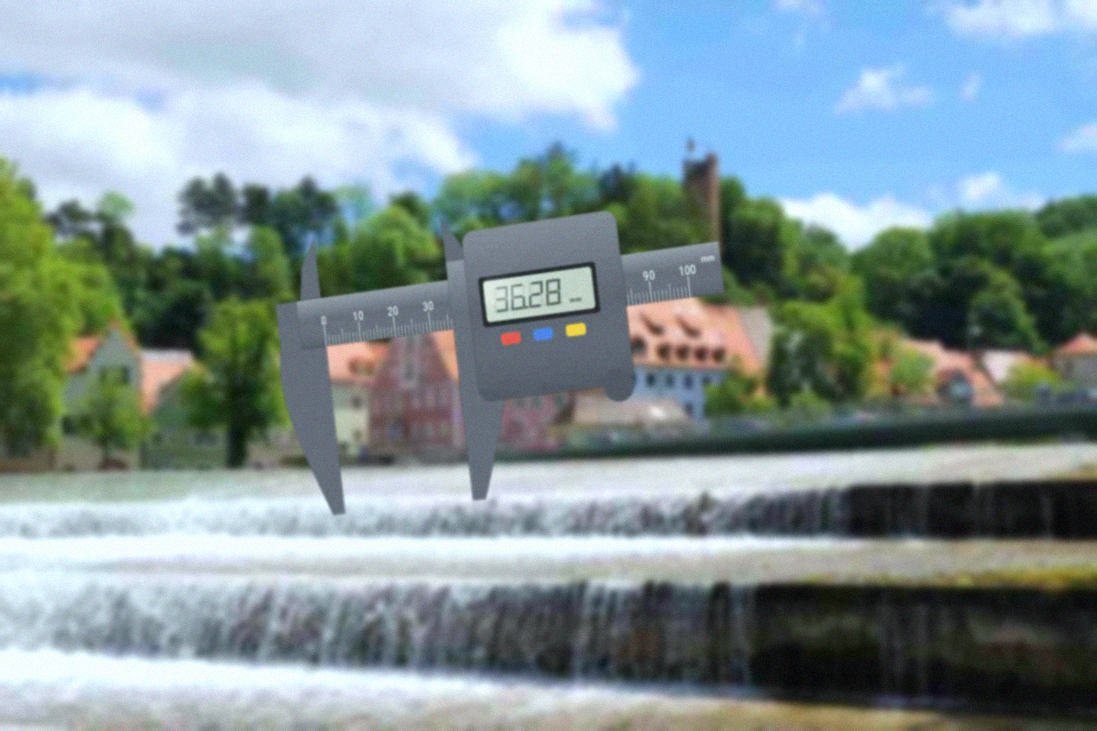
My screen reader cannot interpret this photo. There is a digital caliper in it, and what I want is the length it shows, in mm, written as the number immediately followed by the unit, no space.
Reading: 36.28mm
